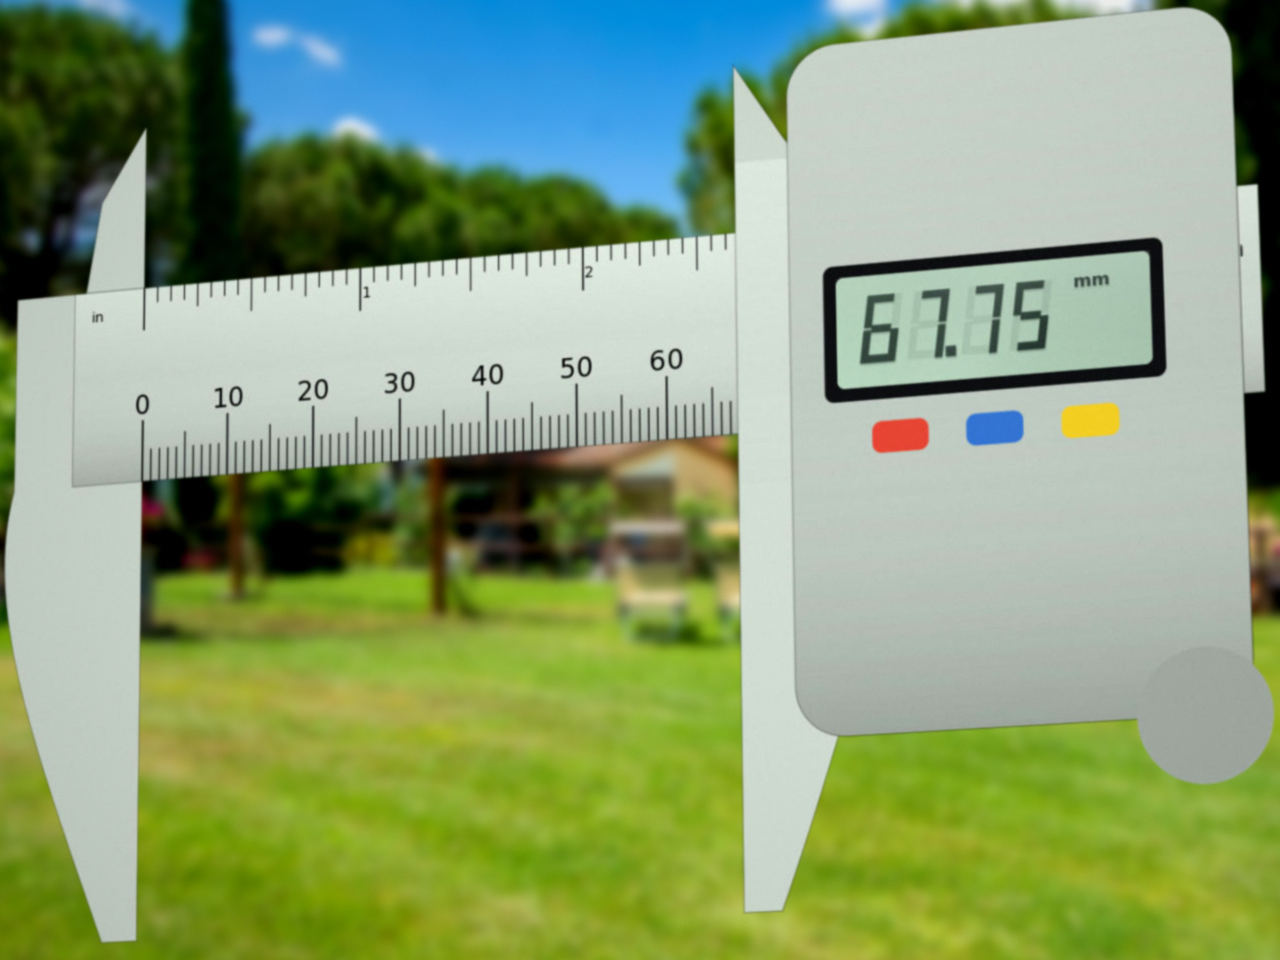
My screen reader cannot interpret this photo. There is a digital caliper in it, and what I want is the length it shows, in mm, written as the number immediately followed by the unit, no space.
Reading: 67.75mm
